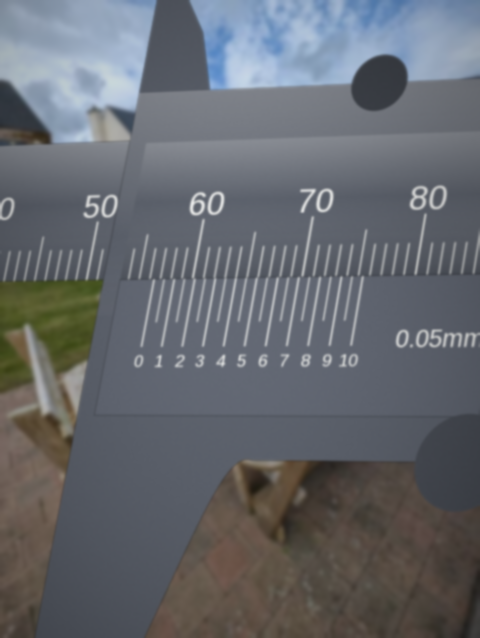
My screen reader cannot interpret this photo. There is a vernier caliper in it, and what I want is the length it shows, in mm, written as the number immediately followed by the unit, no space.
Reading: 56.4mm
